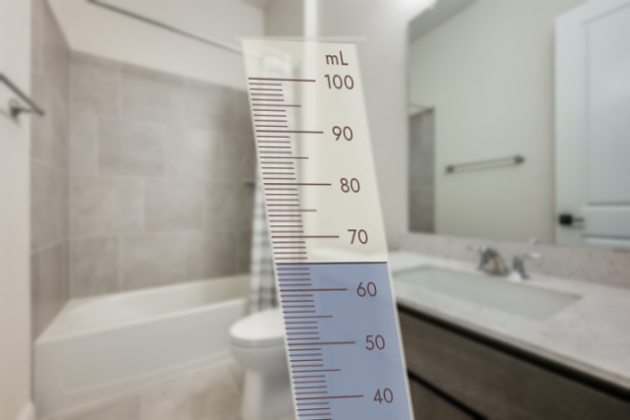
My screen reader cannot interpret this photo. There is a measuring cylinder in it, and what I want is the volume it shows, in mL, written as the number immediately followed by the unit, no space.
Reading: 65mL
